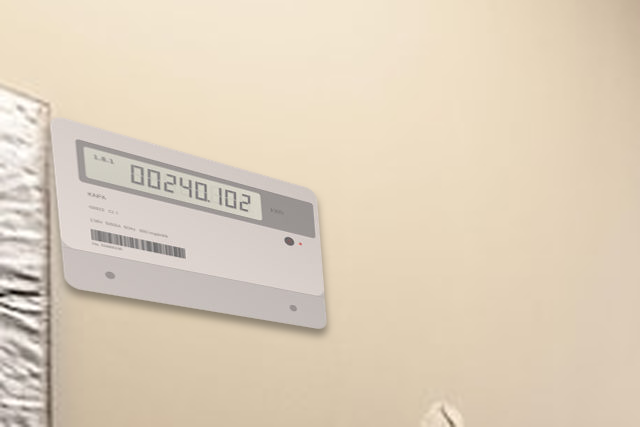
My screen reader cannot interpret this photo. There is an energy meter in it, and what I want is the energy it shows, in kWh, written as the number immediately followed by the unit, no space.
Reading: 240.102kWh
